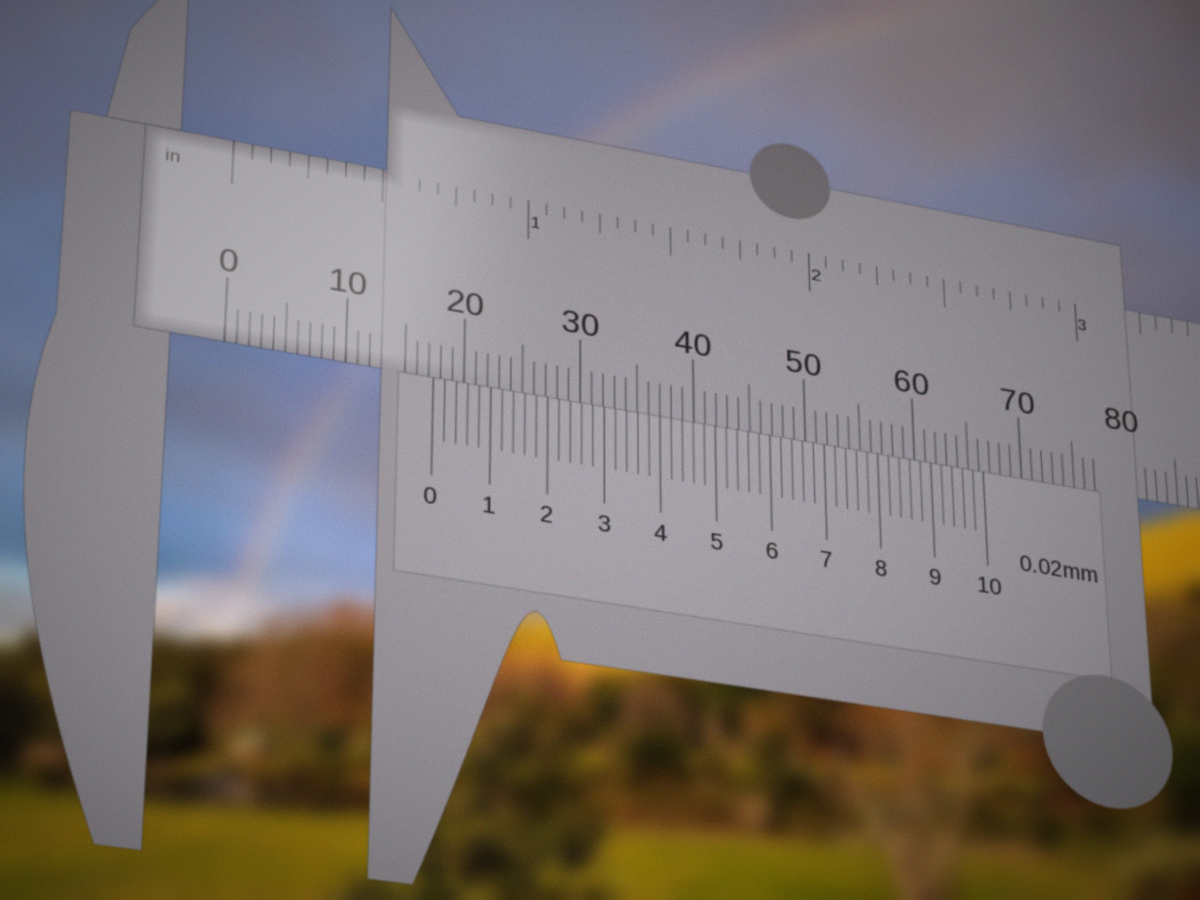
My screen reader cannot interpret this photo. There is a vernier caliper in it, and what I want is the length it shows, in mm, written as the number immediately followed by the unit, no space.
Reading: 17.4mm
